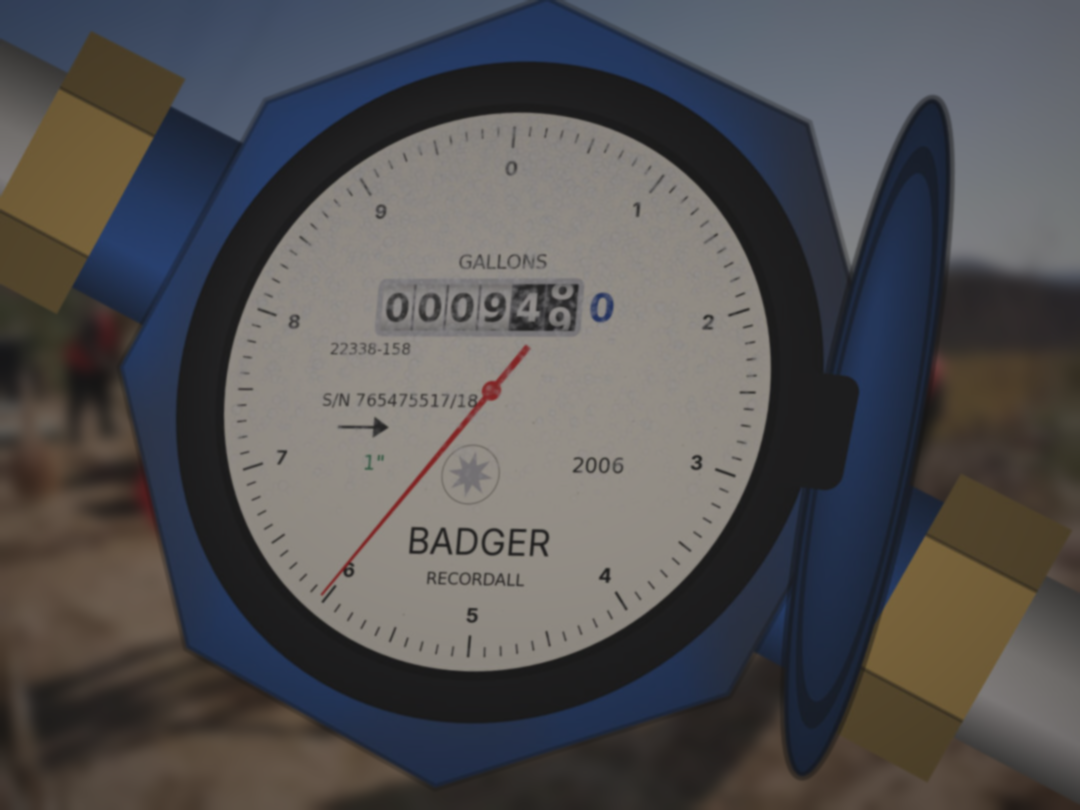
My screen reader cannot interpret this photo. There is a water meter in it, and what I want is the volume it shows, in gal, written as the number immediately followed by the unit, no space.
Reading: 9486.0gal
